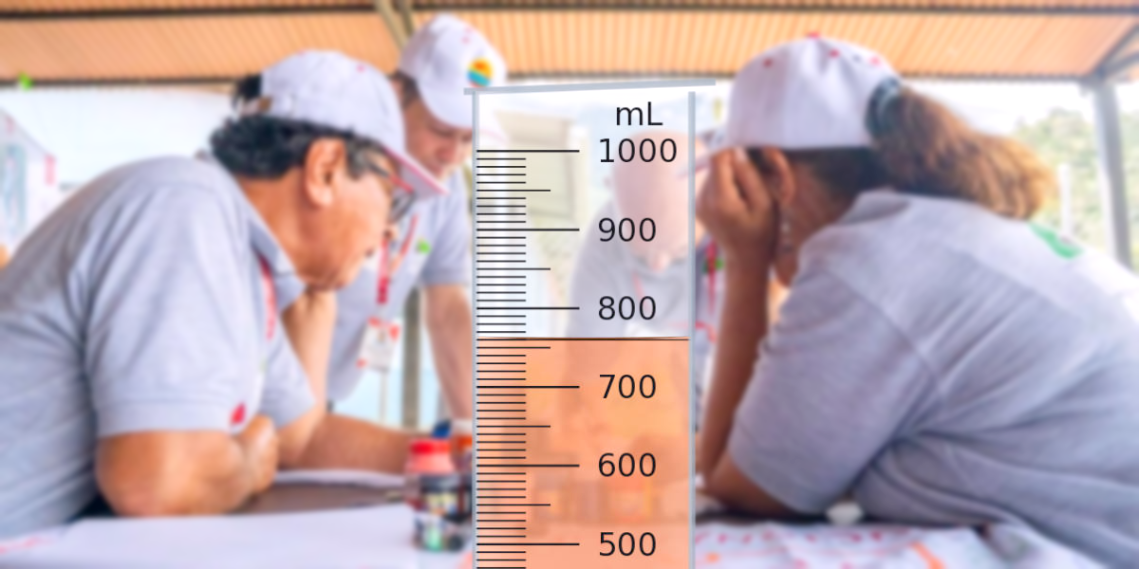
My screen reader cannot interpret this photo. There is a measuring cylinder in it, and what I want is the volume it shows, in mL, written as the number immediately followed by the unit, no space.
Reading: 760mL
